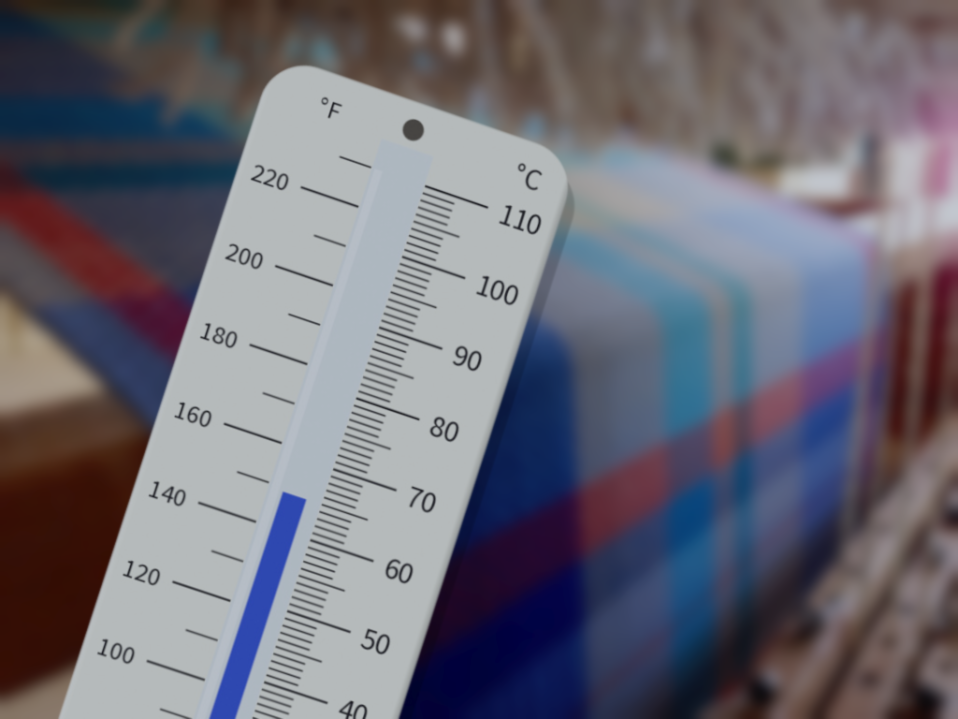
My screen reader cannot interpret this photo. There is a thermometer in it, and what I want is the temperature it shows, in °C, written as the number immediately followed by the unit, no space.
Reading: 65°C
